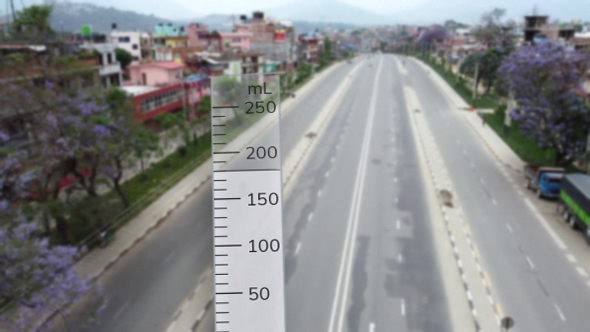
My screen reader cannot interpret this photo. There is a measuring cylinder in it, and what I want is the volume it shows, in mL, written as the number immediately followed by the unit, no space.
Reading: 180mL
